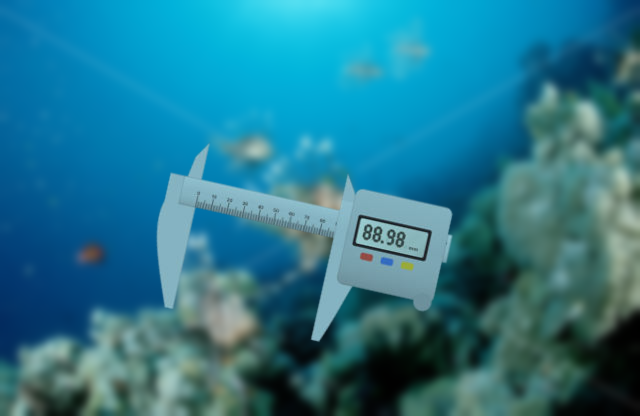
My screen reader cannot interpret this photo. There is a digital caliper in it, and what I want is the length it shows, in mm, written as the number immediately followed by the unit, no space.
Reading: 88.98mm
